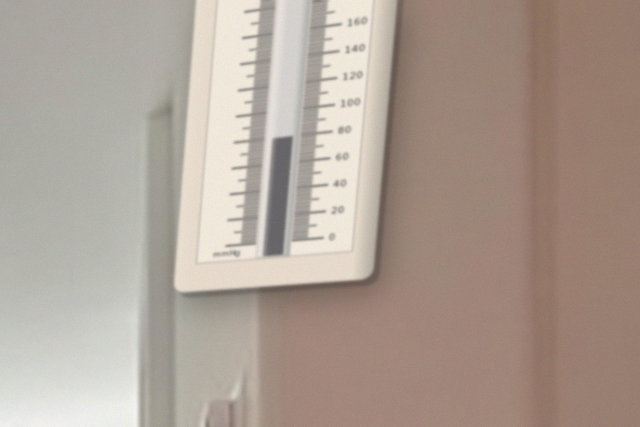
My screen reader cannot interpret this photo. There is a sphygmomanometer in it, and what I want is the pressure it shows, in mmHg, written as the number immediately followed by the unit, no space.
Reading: 80mmHg
